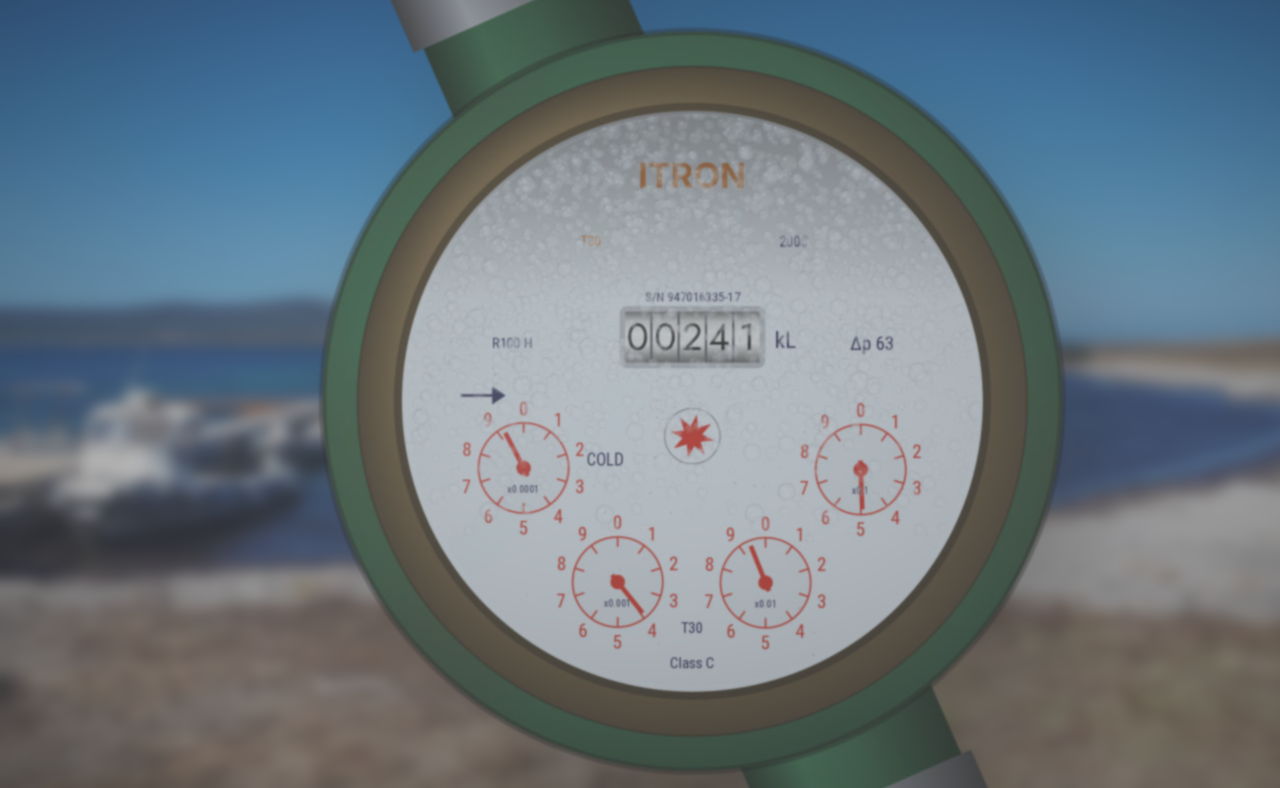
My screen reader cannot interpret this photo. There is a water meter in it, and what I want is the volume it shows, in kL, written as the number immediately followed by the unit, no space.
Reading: 241.4939kL
